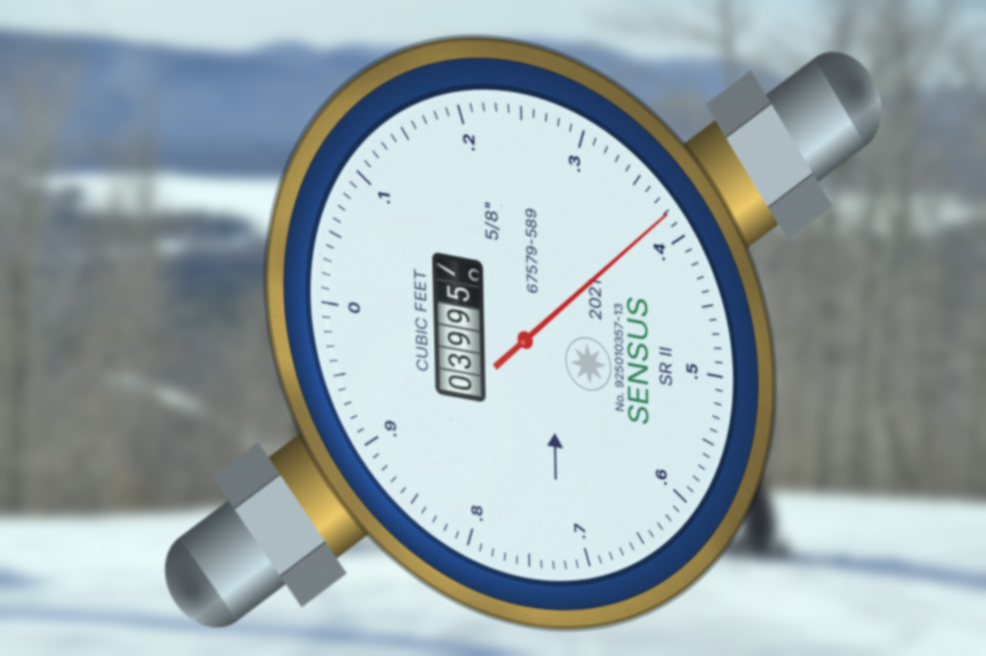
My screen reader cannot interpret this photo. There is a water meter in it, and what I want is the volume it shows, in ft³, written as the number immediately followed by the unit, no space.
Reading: 39957.38ft³
